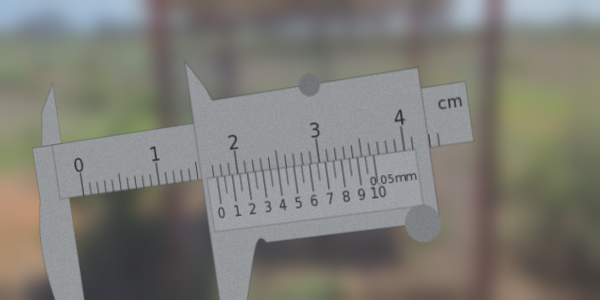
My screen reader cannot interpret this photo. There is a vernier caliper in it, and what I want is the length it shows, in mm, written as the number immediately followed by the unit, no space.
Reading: 17.4mm
